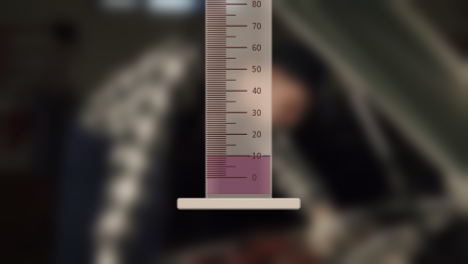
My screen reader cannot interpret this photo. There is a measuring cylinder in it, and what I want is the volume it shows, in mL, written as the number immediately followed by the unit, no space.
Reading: 10mL
